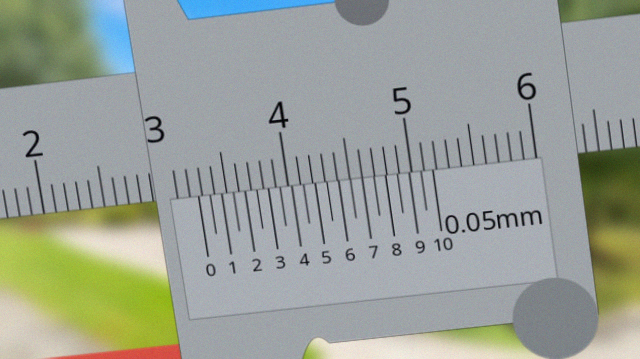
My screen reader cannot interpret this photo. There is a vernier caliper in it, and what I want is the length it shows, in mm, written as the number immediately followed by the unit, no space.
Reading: 32.7mm
